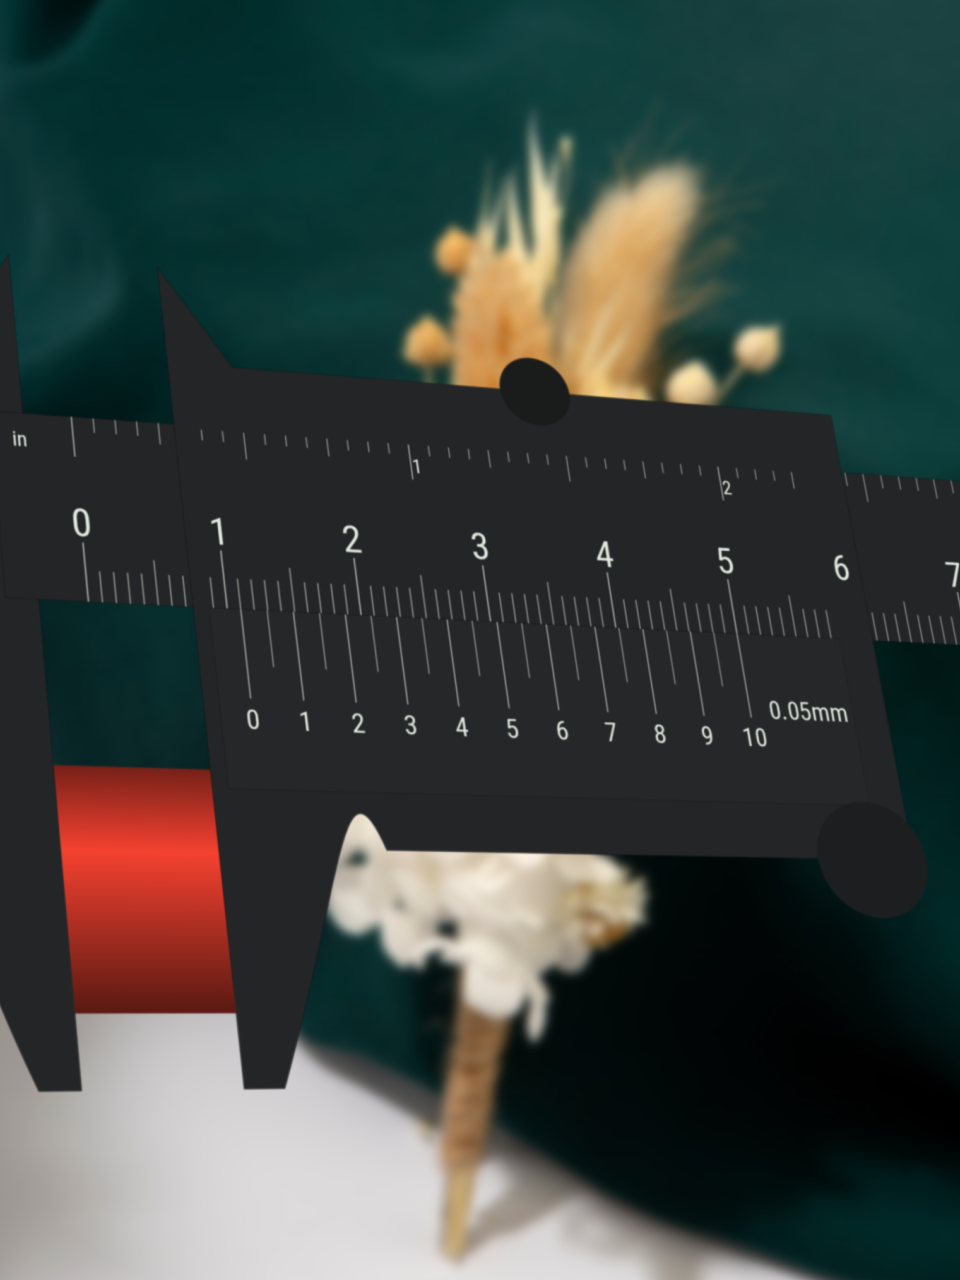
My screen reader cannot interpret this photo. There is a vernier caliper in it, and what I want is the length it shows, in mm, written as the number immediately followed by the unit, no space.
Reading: 11.0mm
